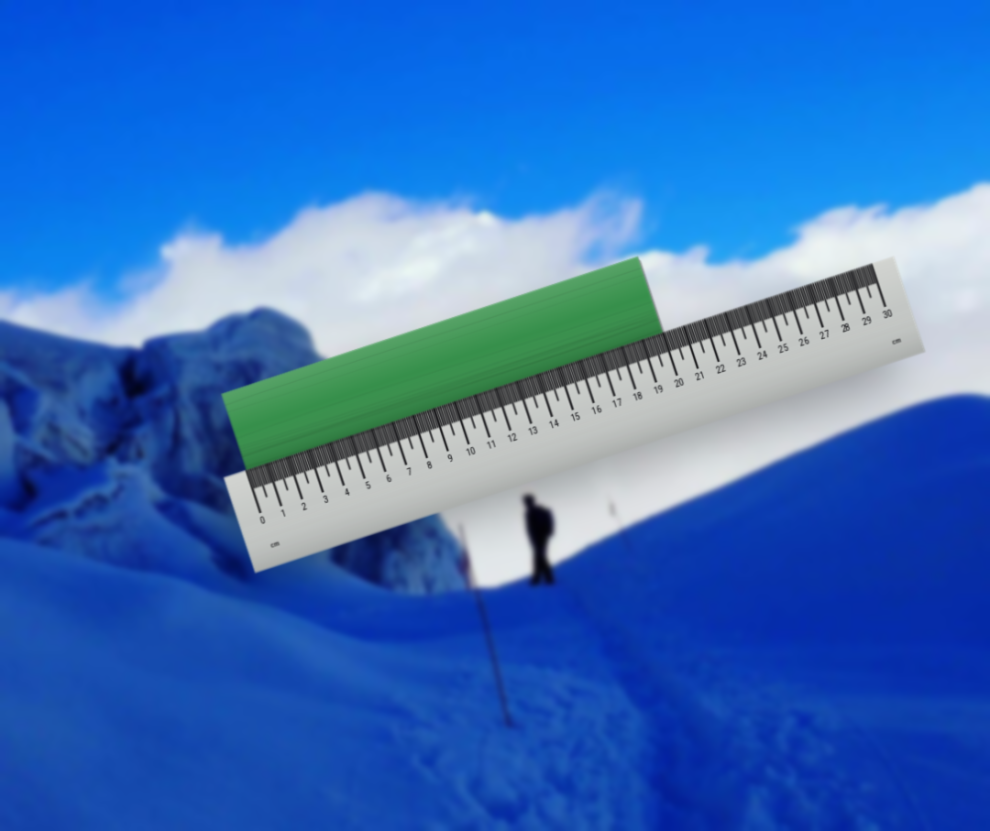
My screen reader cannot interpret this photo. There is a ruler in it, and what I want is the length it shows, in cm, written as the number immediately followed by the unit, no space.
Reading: 20cm
